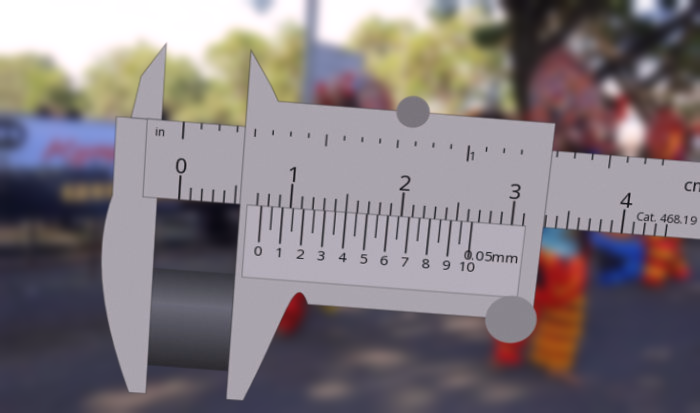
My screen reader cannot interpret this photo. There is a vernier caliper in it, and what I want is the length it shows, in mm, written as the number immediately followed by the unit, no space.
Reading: 7.4mm
